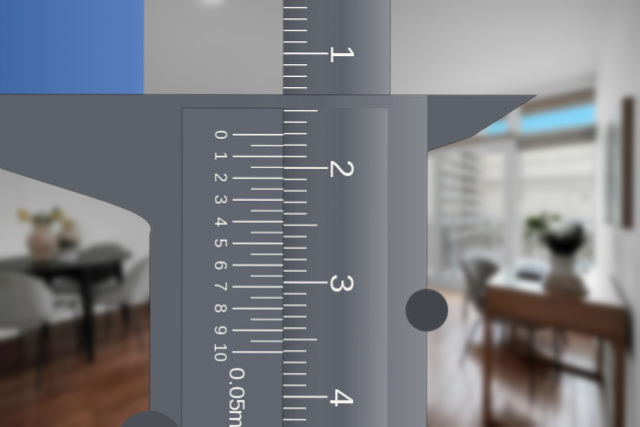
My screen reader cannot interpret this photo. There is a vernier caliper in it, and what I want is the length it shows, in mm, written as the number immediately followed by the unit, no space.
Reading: 17.1mm
